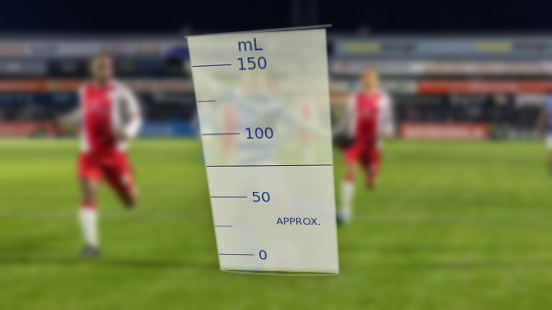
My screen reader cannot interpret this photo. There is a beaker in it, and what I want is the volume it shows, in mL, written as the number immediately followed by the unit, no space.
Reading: 75mL
